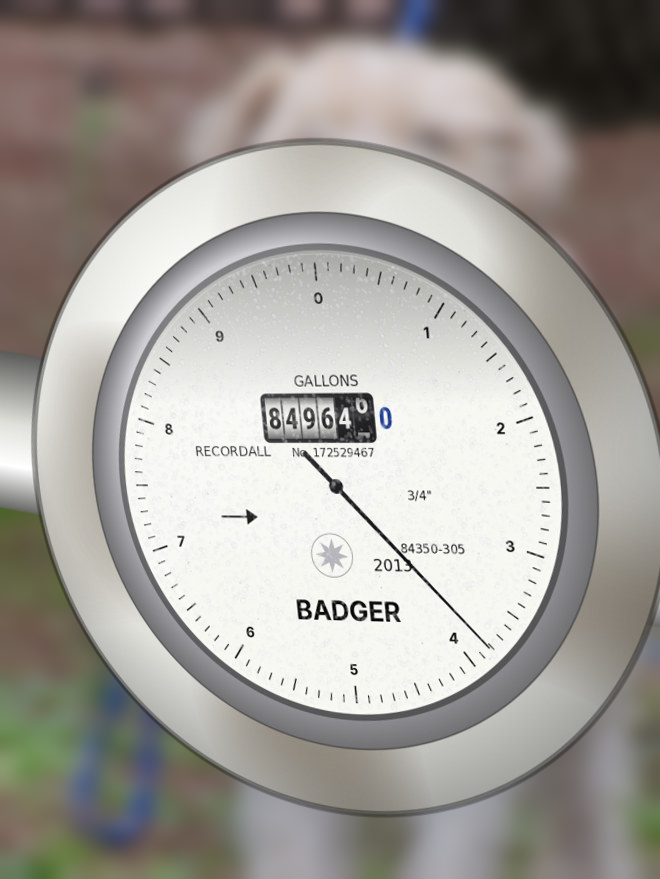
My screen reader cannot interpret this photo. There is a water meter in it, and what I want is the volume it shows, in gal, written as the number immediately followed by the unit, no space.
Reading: 8496463.8gal
